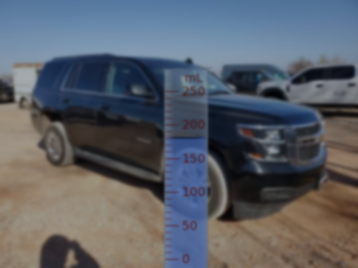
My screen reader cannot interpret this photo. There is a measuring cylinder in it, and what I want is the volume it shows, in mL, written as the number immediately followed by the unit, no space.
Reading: 180mL
